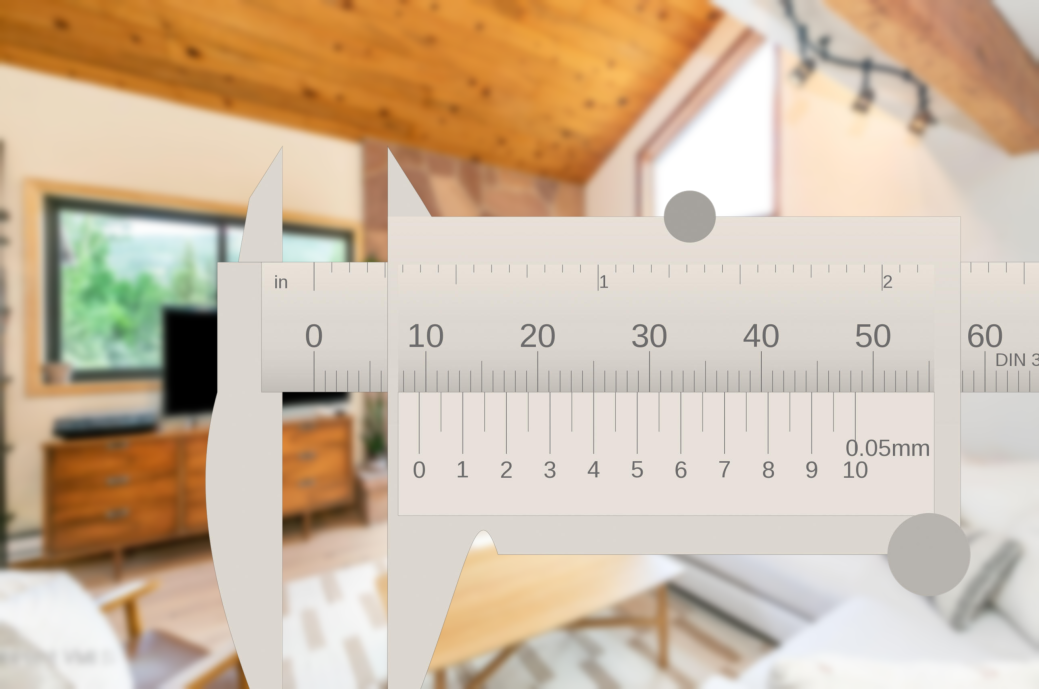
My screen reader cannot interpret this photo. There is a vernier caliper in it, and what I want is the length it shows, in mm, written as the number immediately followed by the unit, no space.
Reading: 9.4mm
